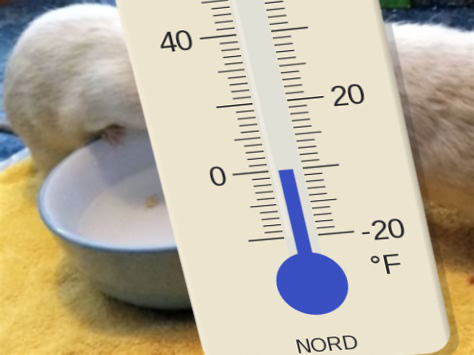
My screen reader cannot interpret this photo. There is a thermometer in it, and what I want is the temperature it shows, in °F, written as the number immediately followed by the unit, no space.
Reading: 0°F
